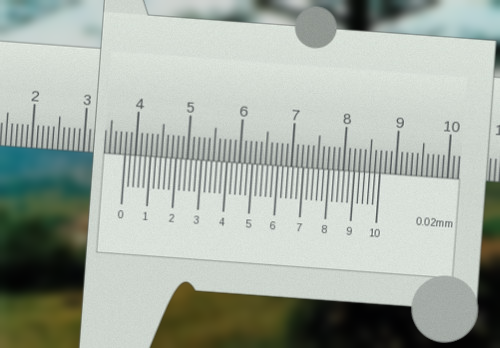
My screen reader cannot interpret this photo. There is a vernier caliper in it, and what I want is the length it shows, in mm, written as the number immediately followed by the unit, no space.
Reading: 38.0mm
